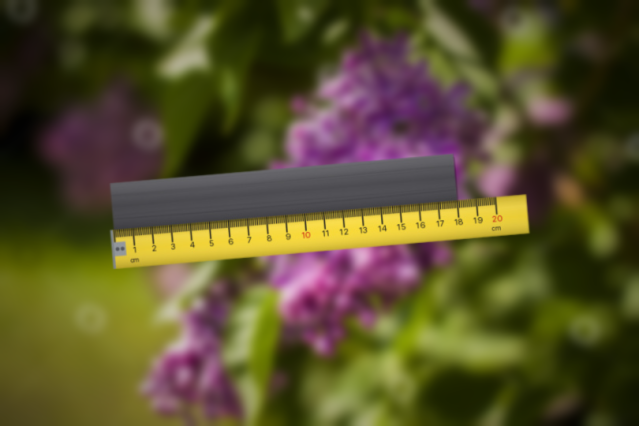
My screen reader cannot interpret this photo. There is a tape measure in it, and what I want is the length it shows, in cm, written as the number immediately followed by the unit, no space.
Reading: 18cm
